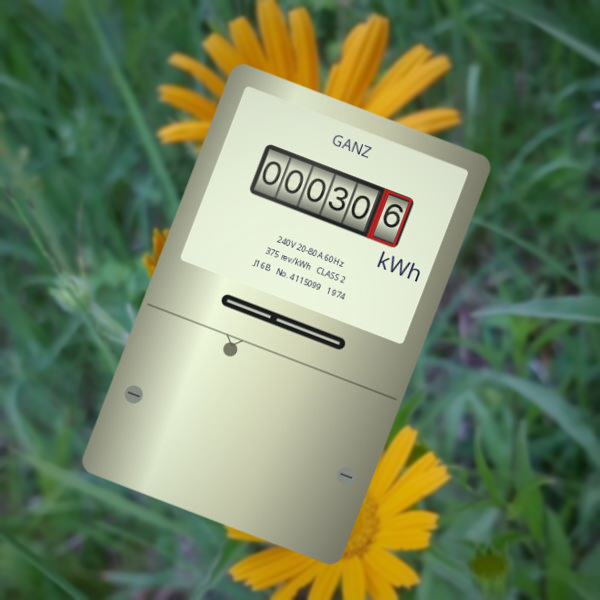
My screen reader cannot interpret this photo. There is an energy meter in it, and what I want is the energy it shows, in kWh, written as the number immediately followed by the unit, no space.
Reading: 30.6kWh
